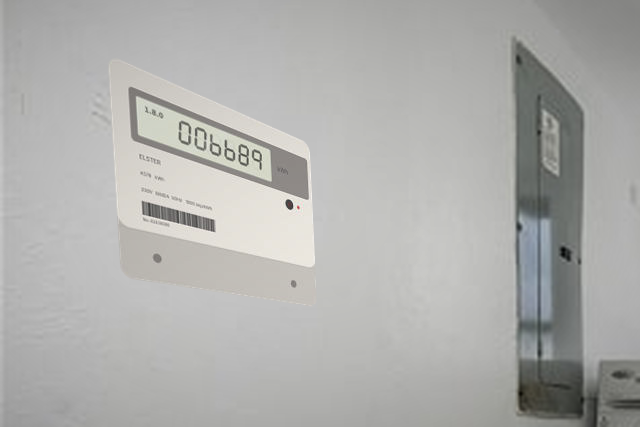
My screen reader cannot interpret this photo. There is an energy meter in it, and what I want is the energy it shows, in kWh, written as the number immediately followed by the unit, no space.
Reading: 6689kWh
